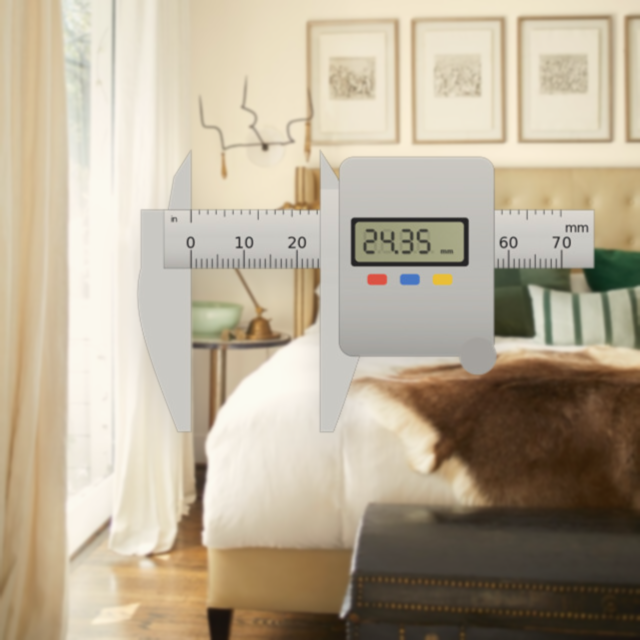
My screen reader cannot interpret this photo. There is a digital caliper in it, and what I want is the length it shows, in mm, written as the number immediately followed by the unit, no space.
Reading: 24.35mm
